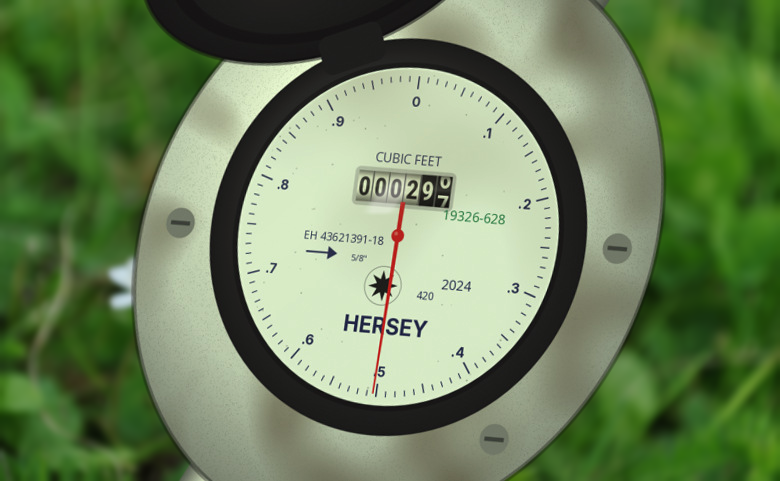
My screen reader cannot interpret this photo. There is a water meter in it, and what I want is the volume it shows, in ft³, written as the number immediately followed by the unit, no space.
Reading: 296.50ft³
